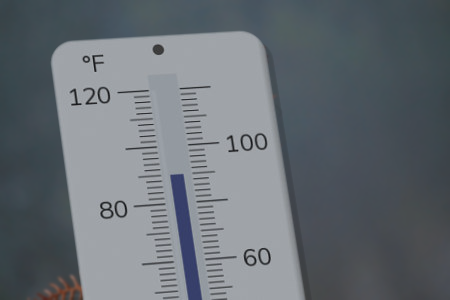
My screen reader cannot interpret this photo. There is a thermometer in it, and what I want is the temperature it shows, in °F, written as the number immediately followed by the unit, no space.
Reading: 90°F
